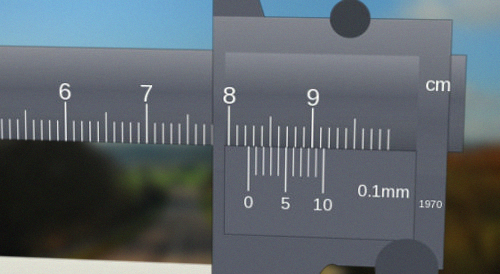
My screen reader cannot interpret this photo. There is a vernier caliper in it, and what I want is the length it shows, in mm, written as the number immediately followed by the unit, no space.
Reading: 82.4mm
